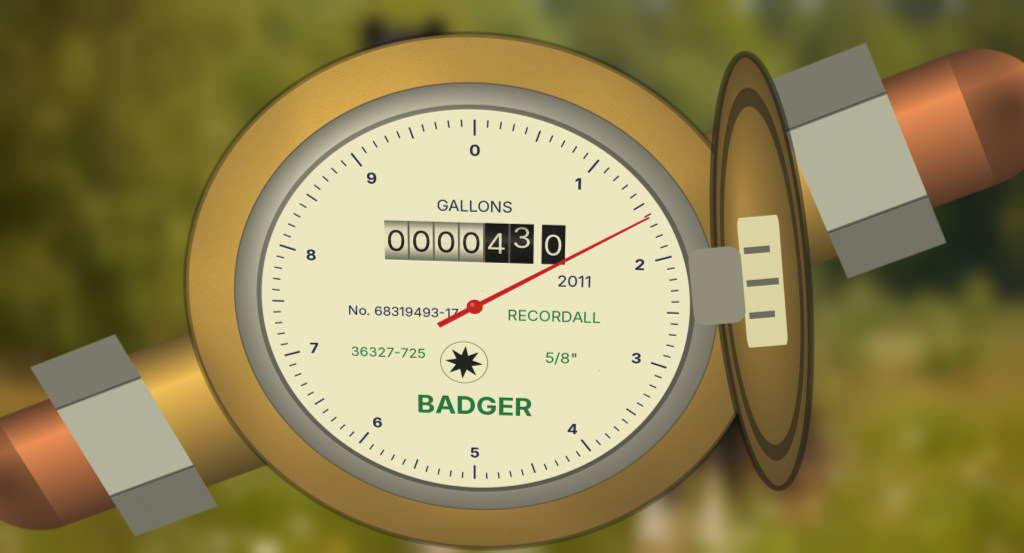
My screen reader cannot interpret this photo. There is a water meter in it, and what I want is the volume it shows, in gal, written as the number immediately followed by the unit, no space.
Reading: 431.6gal
